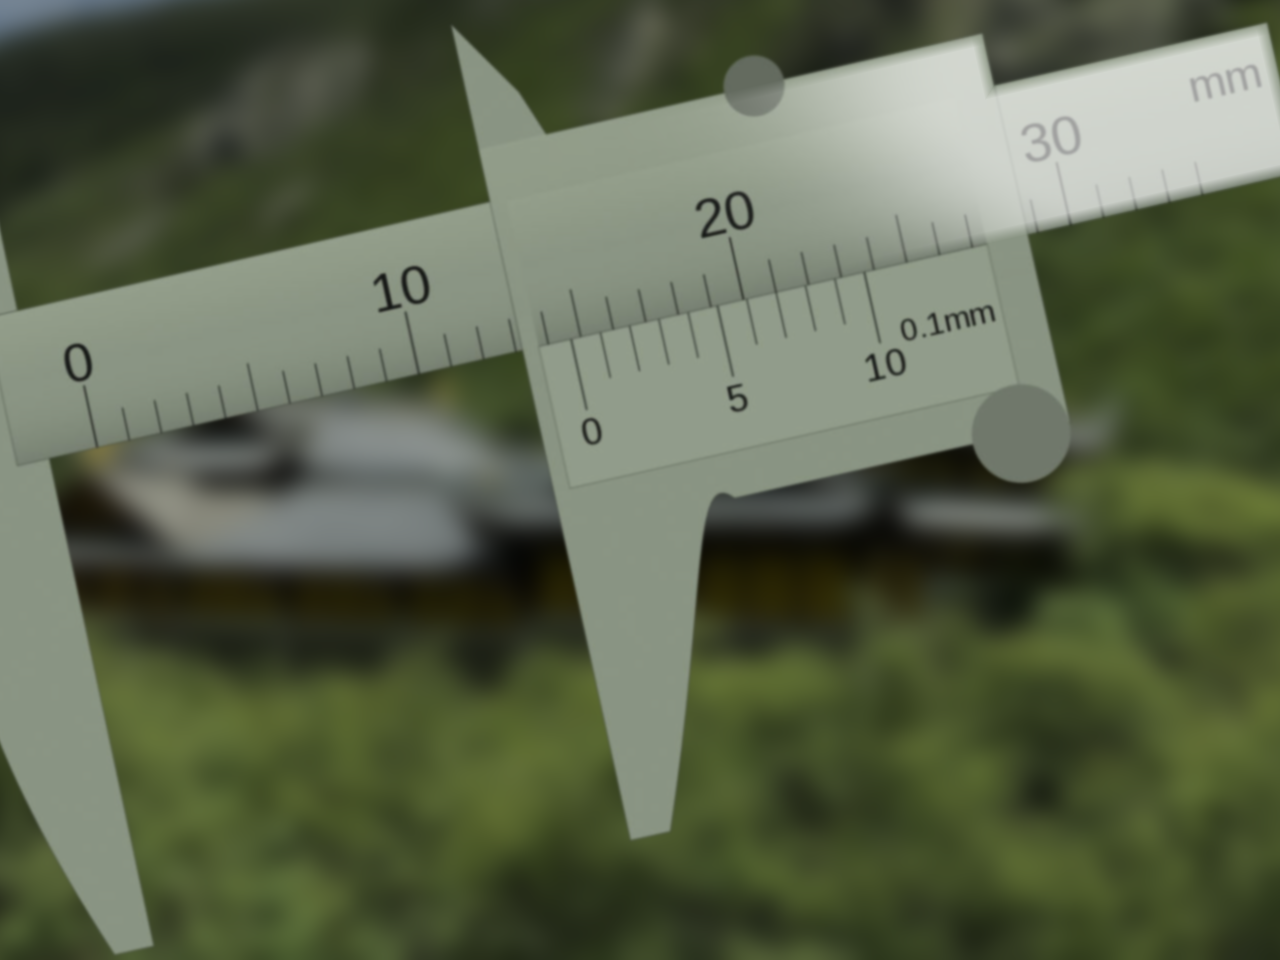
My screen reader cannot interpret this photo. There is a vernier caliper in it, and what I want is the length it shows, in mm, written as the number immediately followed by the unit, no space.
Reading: 14.7mm
